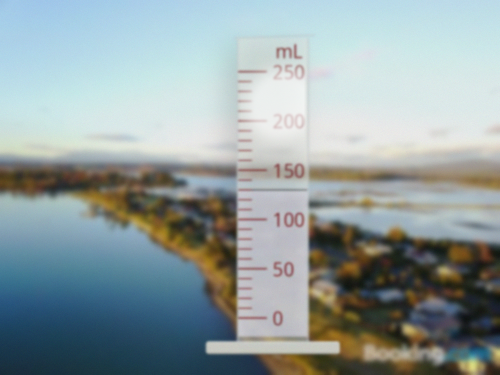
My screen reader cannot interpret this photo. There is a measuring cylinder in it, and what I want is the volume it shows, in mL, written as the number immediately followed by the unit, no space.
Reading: 130mL
